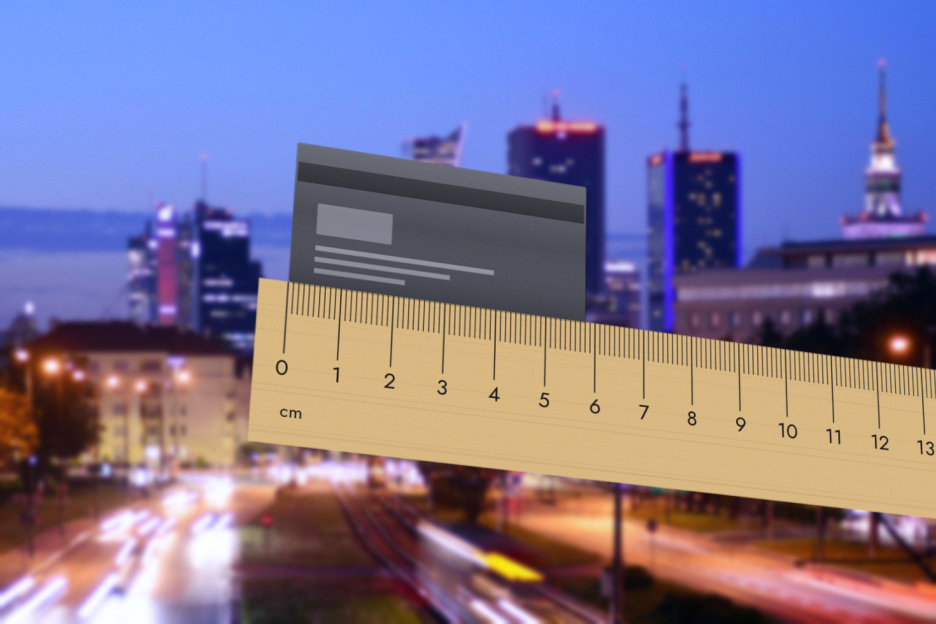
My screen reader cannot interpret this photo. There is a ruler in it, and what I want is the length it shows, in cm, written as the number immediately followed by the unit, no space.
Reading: 5.8cm
